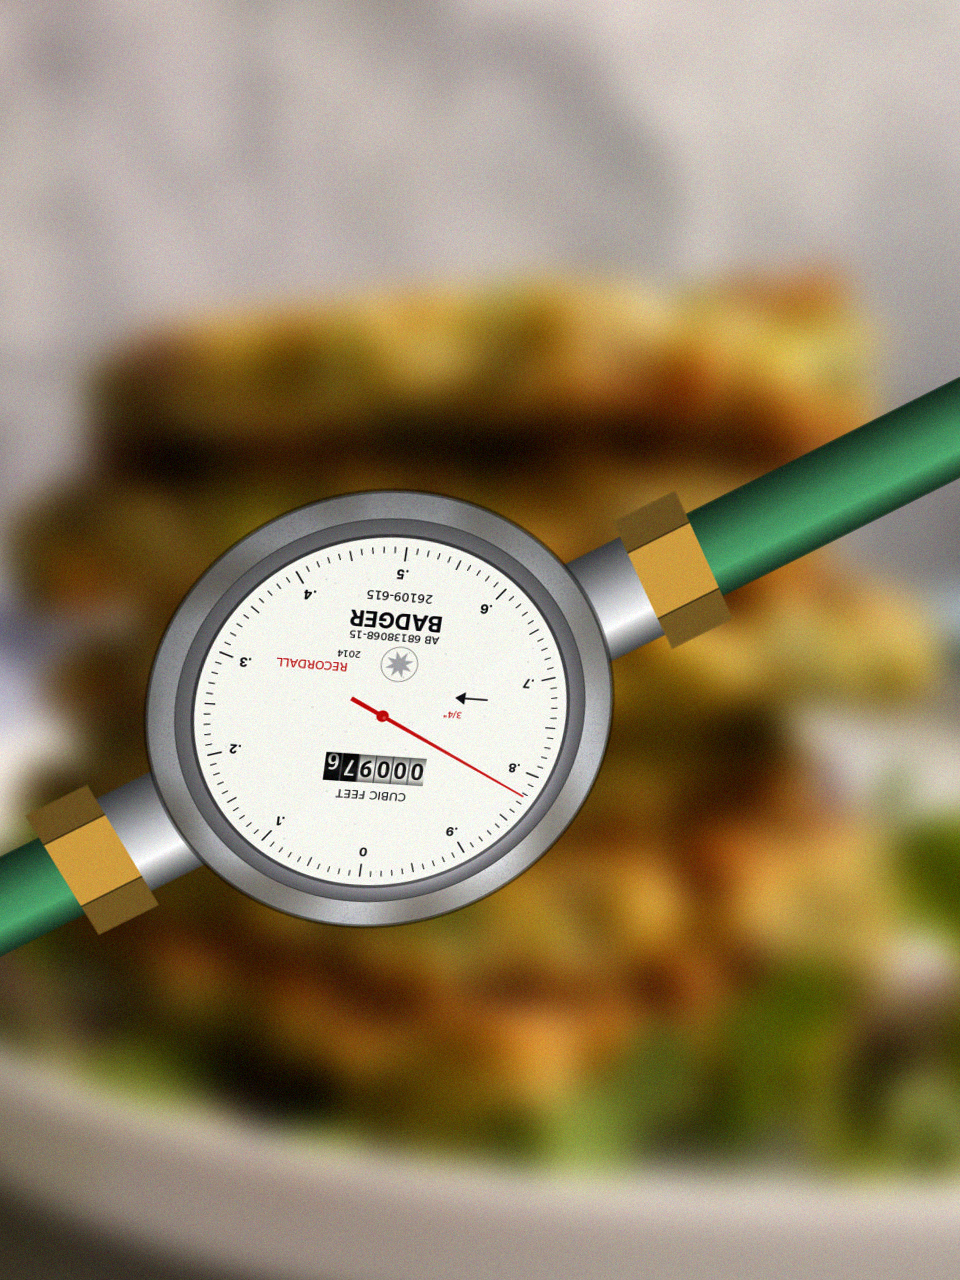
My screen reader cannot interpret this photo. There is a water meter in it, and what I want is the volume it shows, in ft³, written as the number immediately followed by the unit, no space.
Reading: 975.82ft³
